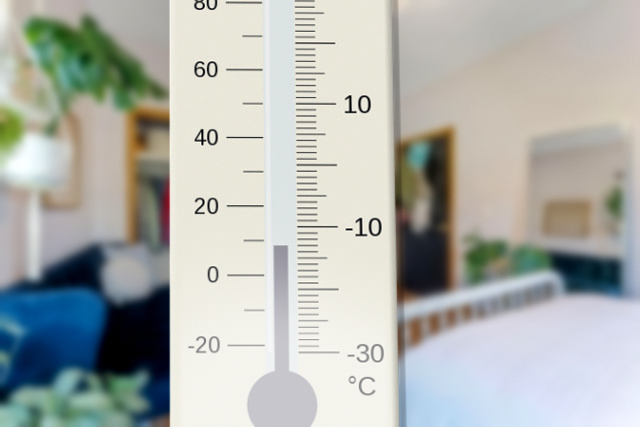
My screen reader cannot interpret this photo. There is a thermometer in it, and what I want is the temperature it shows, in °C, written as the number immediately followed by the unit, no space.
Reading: -13°C
